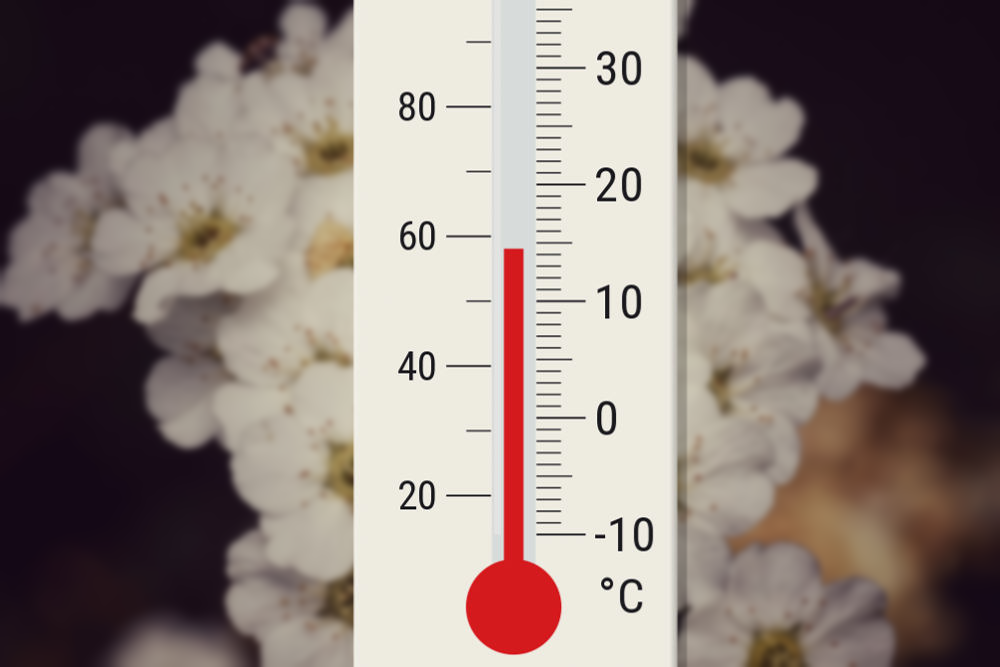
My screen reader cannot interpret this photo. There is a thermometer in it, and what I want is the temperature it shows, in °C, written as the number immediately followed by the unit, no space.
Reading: 14.5°C
